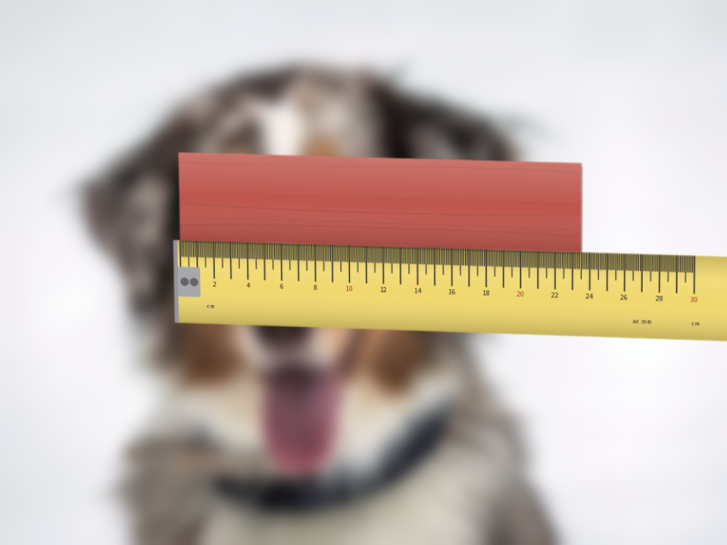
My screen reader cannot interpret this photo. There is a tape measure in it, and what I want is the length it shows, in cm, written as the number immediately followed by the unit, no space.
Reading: 23.5cm
